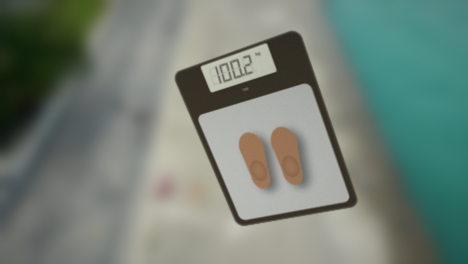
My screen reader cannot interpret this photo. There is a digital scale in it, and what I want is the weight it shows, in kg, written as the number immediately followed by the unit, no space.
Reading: 100.2kg
